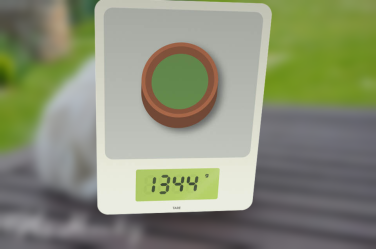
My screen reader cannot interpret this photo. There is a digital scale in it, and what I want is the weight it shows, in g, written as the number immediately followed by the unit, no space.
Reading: 1344g
